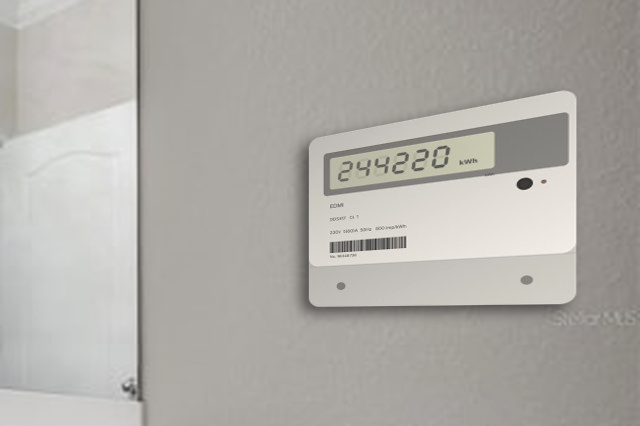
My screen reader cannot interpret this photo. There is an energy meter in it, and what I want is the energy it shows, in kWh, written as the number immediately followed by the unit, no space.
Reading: 244220kWh
